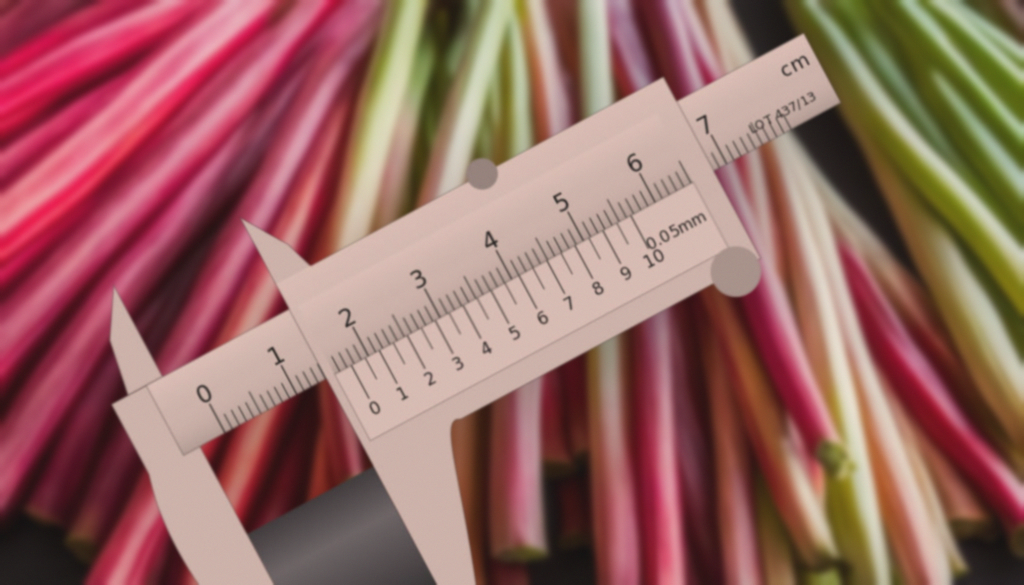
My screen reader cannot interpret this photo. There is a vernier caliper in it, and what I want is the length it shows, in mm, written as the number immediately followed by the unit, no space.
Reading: 17.6mm
